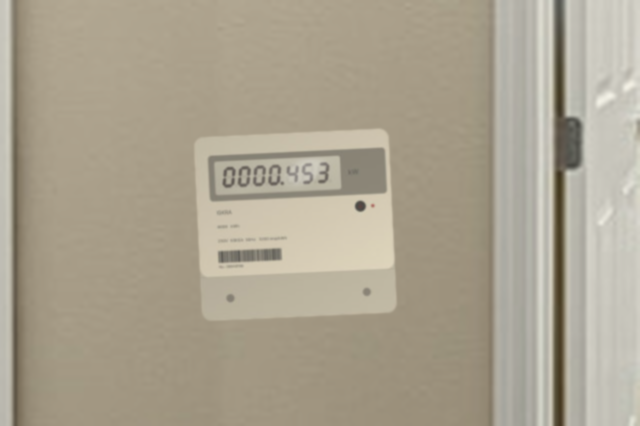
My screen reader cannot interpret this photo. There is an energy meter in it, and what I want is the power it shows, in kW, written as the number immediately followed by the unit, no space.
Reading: 0.453kW
